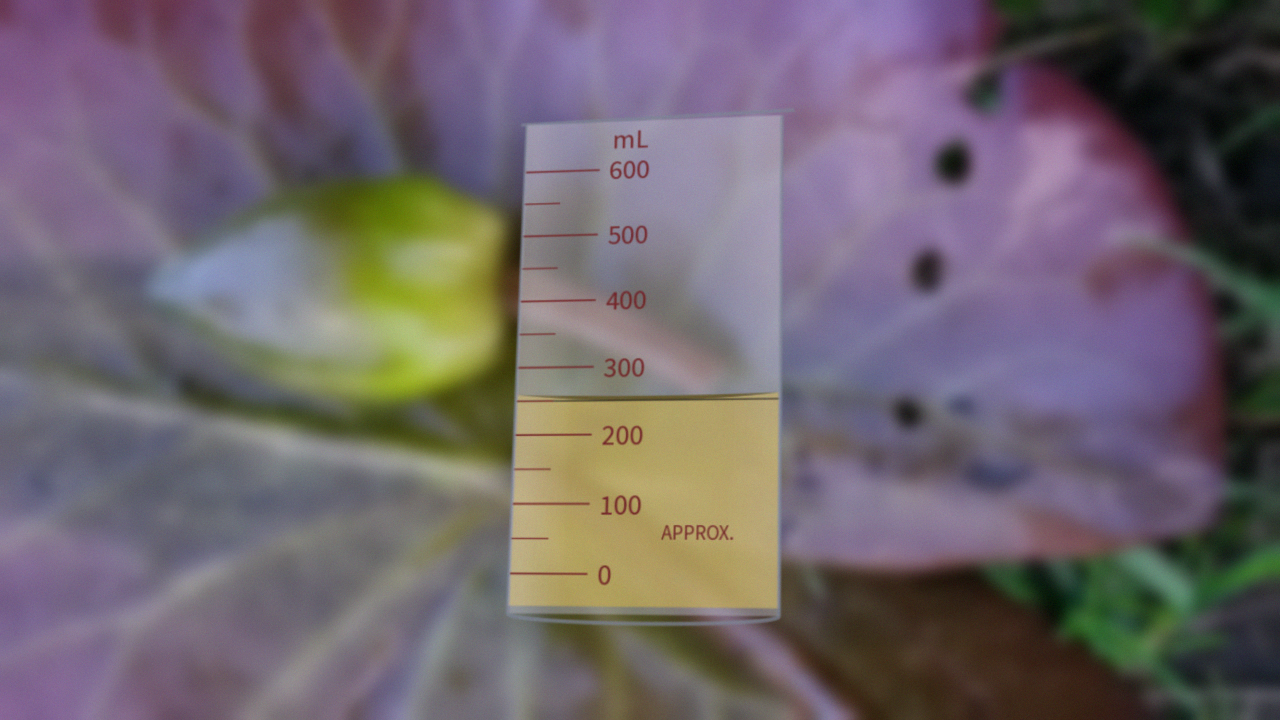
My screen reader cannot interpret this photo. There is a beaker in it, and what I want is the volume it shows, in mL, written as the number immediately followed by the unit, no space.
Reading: 250mL
